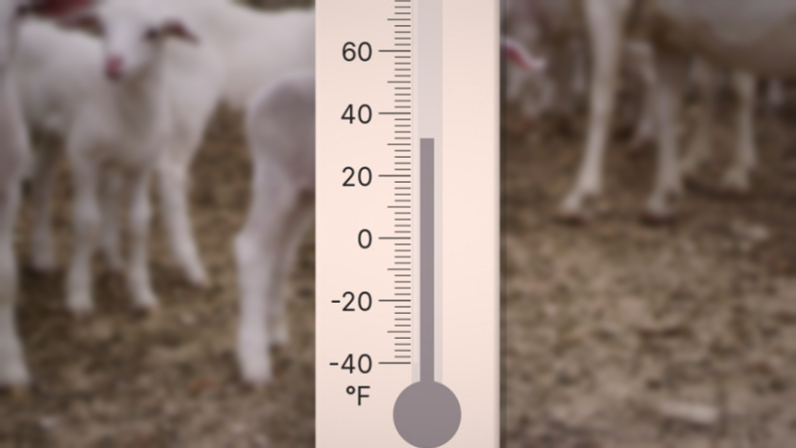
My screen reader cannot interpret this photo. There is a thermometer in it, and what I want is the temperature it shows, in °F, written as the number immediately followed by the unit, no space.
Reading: 32°F
